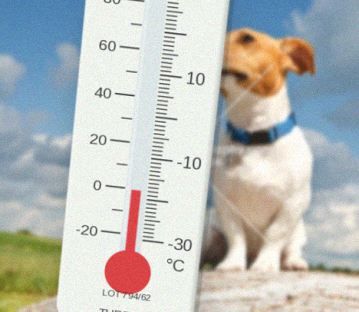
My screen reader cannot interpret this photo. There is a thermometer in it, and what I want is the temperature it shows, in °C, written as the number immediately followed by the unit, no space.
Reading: -18°C
